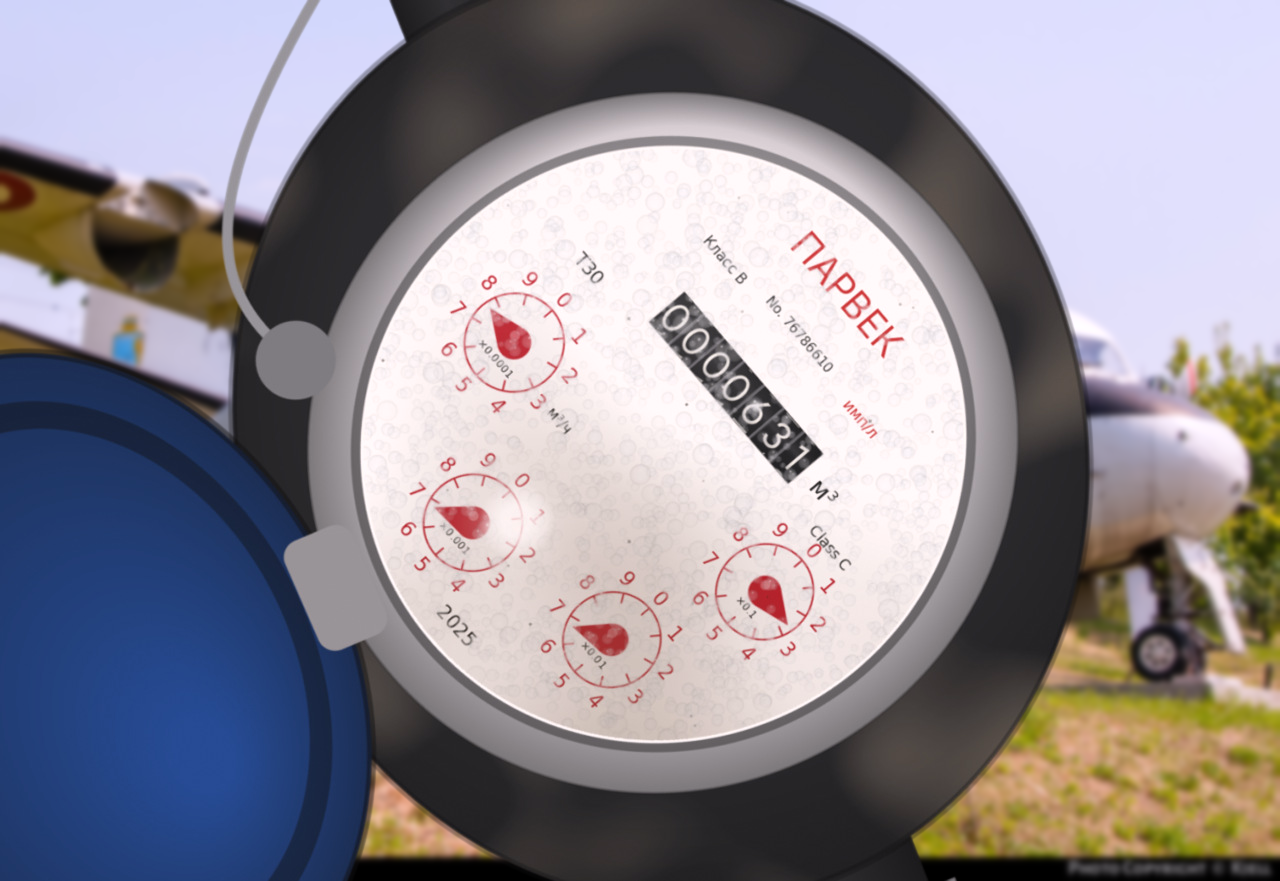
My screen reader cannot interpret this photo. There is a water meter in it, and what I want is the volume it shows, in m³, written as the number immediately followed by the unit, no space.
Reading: 631.2667m³
